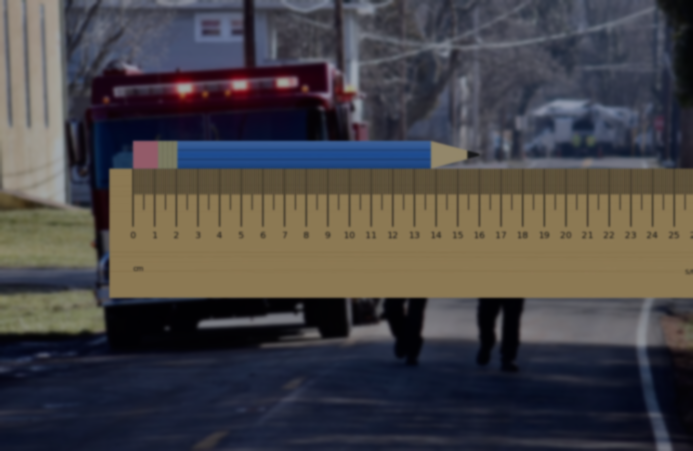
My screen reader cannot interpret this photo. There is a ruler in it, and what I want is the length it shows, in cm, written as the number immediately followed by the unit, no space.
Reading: 16cm
